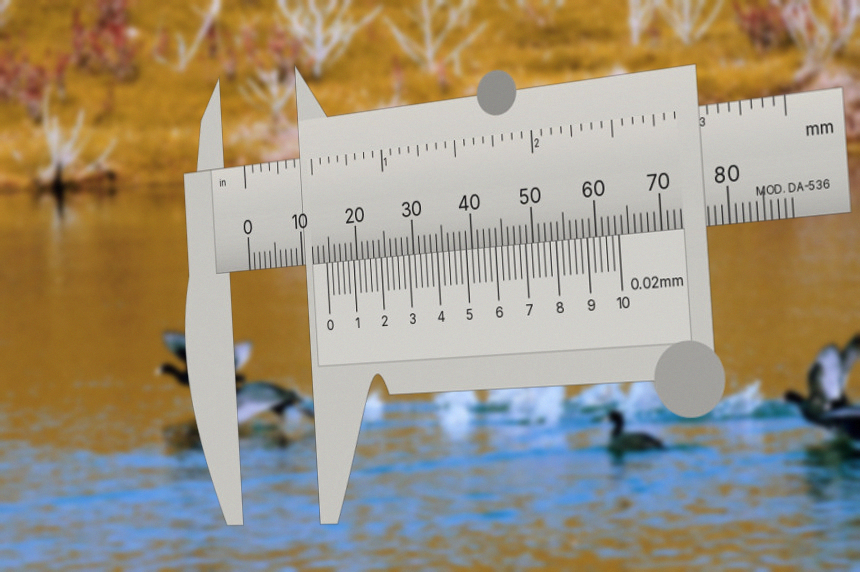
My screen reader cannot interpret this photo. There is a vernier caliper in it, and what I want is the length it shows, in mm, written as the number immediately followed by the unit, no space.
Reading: 14.5mm
